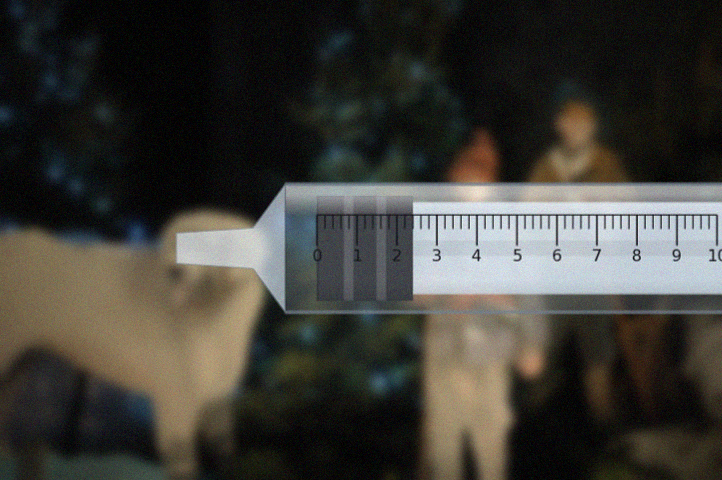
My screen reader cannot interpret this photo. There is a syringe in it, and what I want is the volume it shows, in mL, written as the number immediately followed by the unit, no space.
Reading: 0mL
